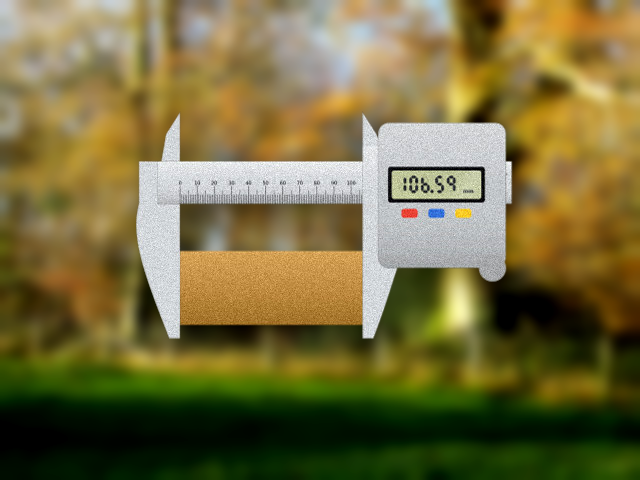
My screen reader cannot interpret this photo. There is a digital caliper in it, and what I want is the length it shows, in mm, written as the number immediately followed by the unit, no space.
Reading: 106.59mm
